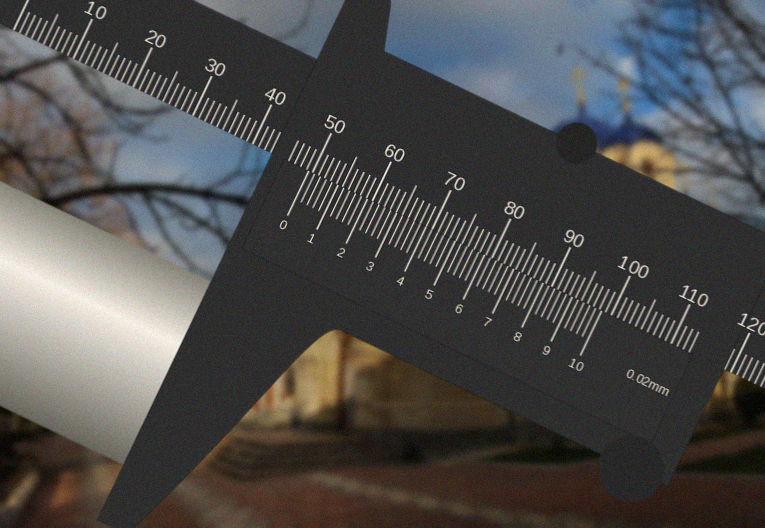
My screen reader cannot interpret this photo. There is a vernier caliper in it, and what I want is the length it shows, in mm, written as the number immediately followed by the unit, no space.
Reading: 49.4mm
